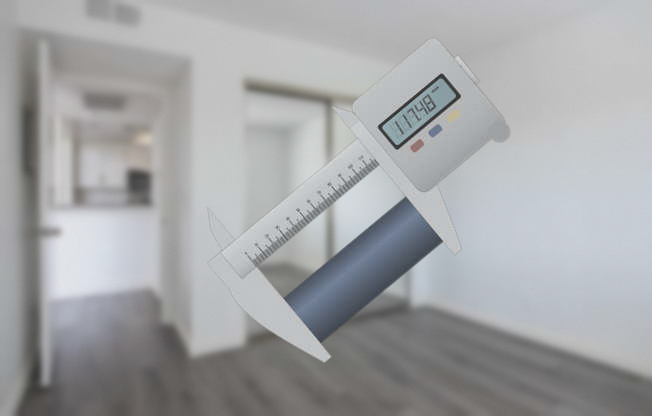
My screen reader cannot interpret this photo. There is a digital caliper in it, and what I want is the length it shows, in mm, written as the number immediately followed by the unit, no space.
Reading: 117.48mm
